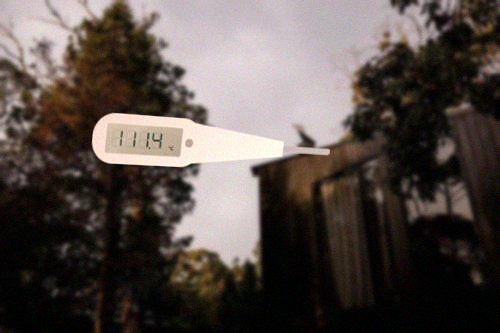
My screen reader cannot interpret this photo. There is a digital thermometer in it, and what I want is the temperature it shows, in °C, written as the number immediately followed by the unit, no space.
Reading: 111.4°C
